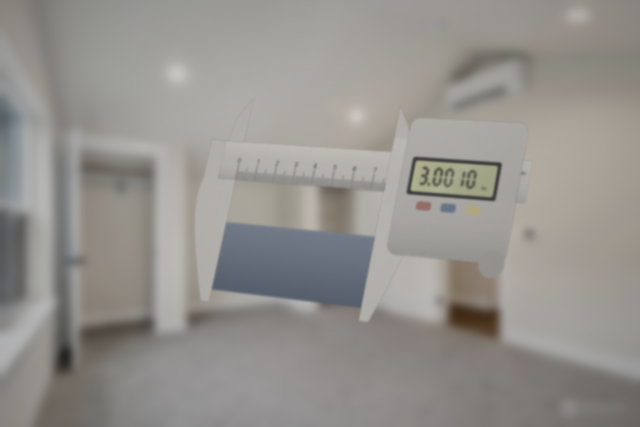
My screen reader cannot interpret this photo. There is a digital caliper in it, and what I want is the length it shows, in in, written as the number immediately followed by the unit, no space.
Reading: 3.0010in
